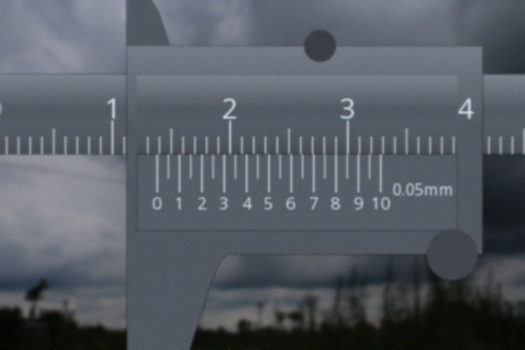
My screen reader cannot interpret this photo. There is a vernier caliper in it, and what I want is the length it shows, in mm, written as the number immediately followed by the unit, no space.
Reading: 13.8mm
